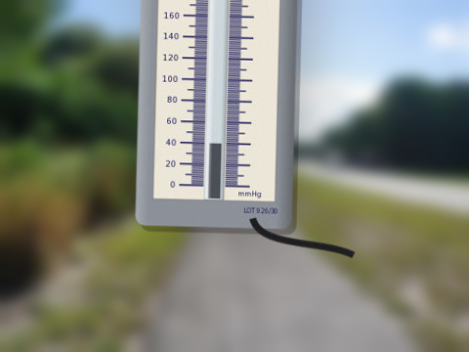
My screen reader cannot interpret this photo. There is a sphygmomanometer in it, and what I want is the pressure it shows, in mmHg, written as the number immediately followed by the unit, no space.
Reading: 40mmHg
